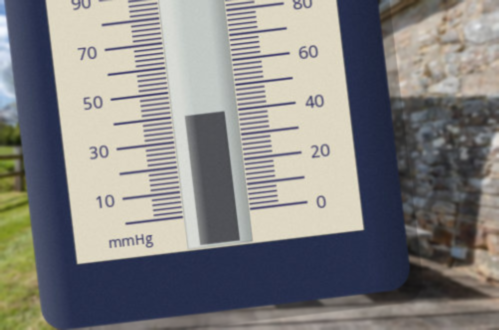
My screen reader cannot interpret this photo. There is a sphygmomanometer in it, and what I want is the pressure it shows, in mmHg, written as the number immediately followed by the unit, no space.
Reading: 40mmHg
